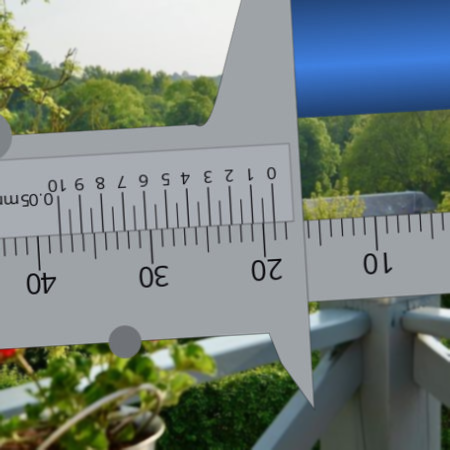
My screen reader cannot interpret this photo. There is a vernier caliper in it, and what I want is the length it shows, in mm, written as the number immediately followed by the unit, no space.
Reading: 19.0mm
